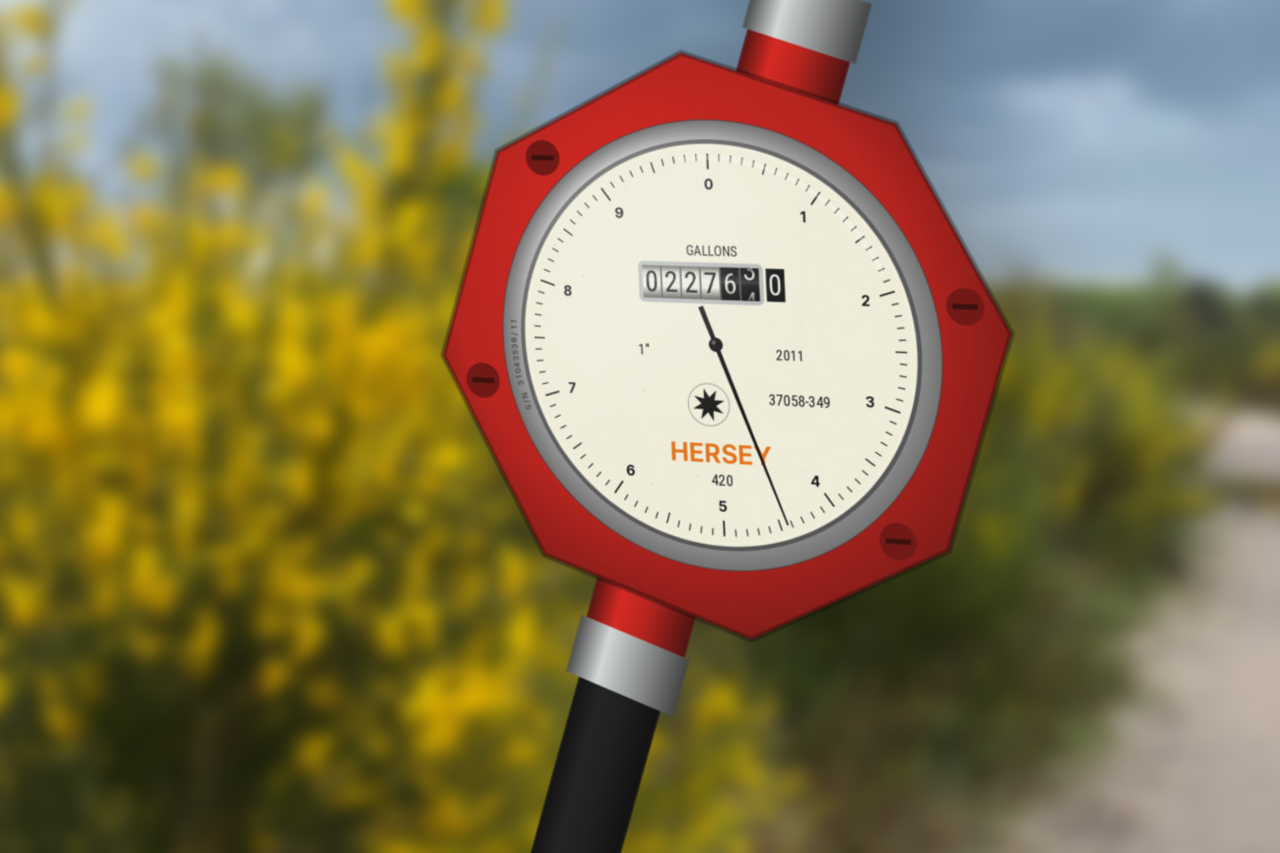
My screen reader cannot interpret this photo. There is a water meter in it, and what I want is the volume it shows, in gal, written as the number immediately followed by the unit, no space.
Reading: 227634.4gal
